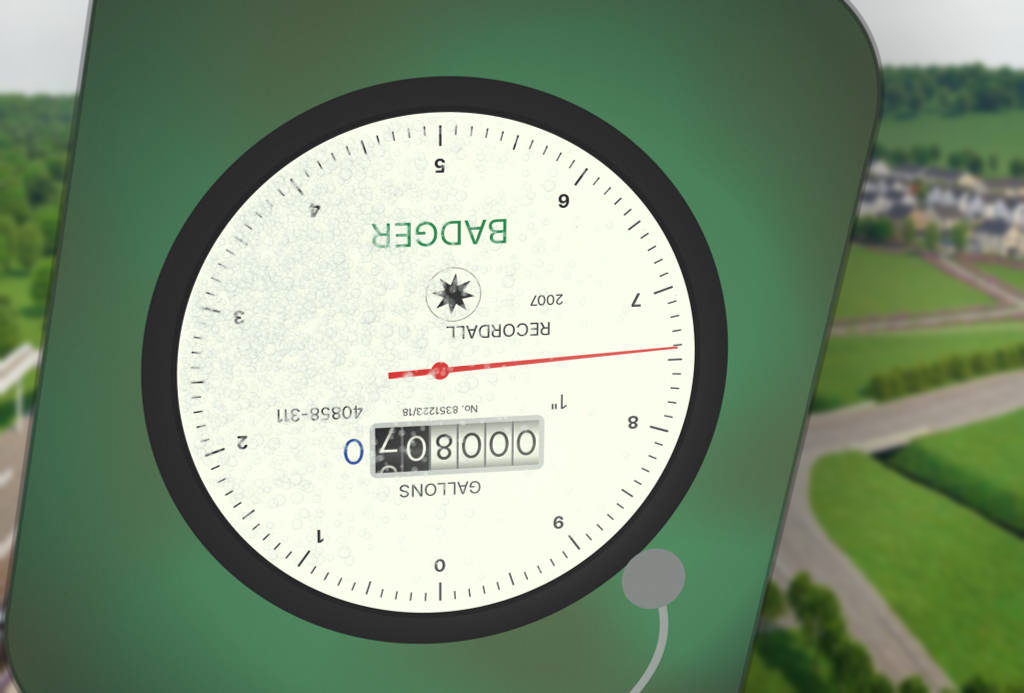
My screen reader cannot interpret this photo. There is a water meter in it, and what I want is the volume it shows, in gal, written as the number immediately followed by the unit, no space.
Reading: 8067.4gal
